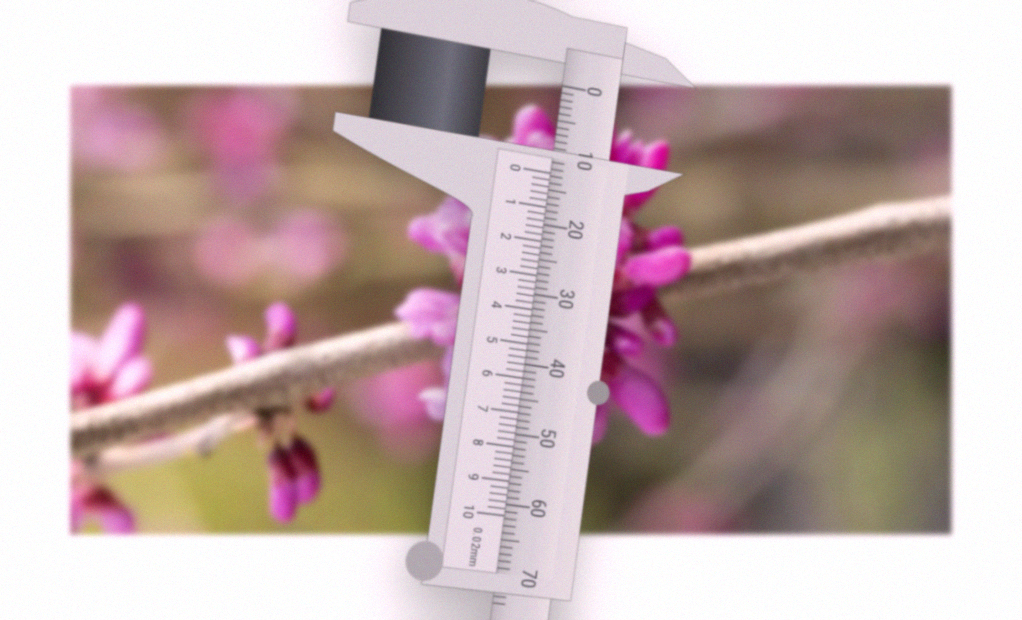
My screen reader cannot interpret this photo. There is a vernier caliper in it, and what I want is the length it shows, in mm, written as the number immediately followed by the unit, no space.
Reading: 12.6mm
